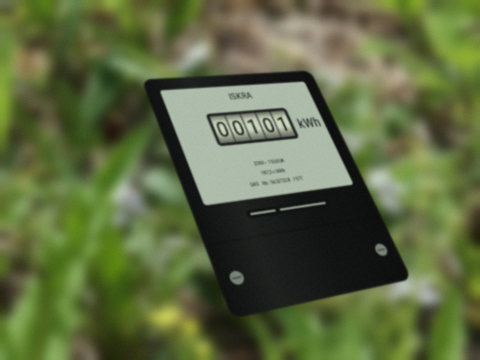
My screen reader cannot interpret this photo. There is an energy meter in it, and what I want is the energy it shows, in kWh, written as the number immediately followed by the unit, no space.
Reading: 101kWh
